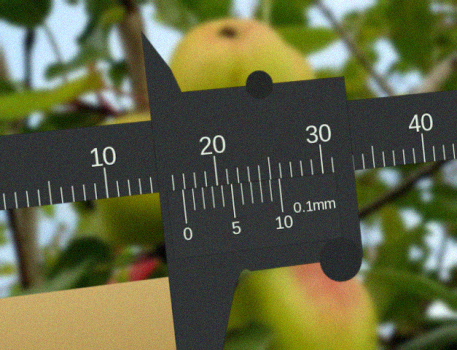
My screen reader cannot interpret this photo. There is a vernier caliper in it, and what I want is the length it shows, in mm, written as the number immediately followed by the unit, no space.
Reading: 16.8mm
